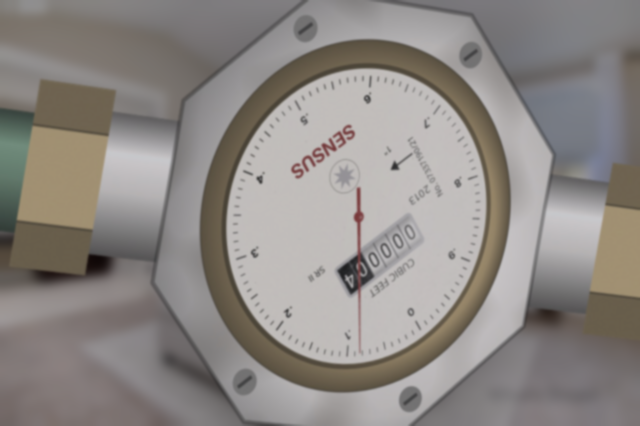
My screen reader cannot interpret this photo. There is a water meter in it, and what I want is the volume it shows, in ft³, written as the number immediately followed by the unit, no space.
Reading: 4.08ft³
